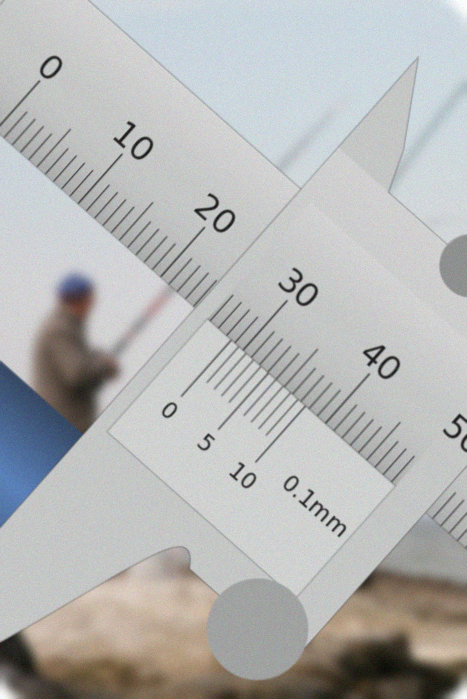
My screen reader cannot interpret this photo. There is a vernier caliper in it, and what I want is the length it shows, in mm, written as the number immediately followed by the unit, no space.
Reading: 28.6mm
